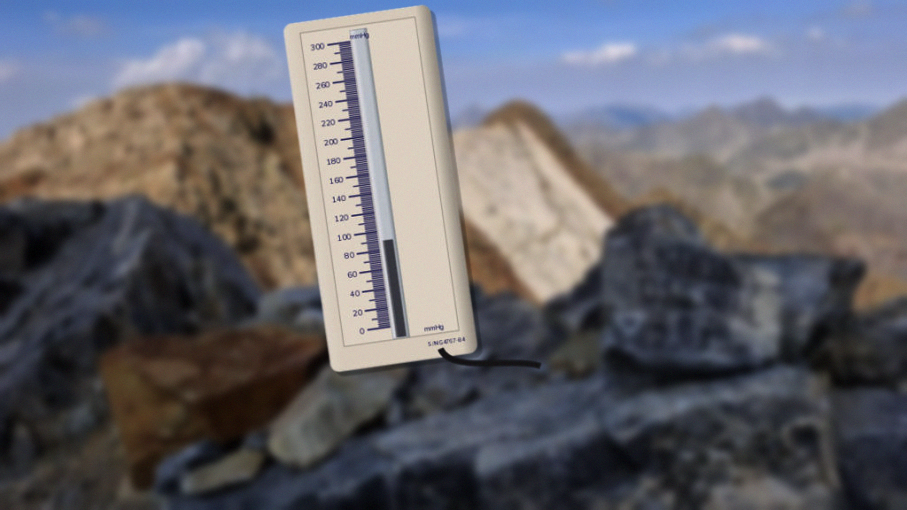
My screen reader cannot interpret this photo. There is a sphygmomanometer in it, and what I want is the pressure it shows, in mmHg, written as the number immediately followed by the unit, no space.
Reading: 90mmHg
